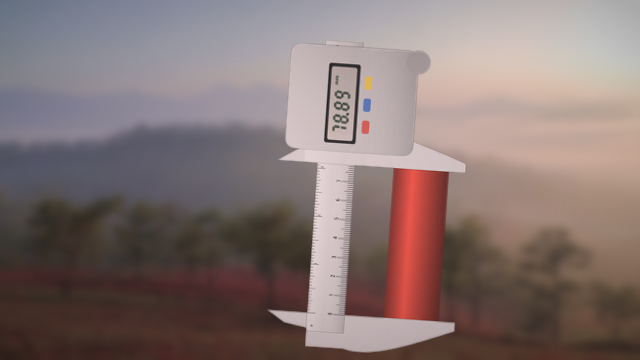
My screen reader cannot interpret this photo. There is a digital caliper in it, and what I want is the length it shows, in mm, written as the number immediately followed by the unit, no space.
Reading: 78.89mm
